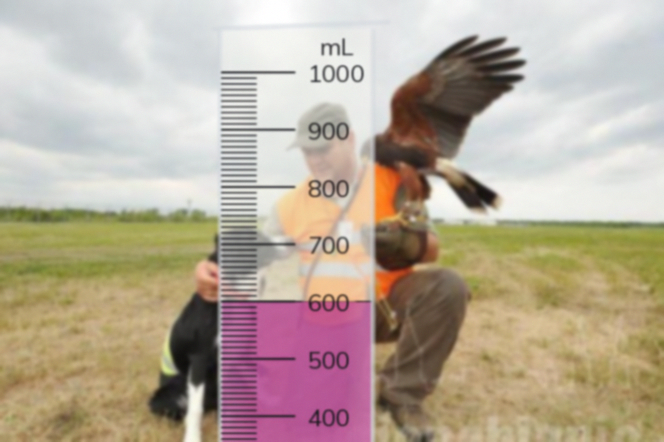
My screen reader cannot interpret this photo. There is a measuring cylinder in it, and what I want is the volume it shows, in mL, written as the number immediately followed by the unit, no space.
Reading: 600mL
